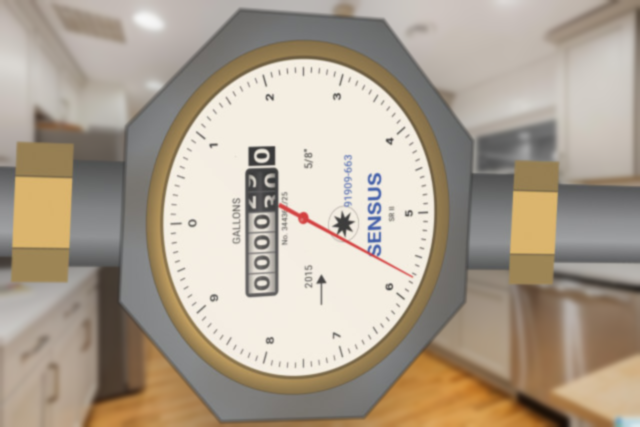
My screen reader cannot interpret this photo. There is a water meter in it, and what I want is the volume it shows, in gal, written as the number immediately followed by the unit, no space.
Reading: 295.7gal
